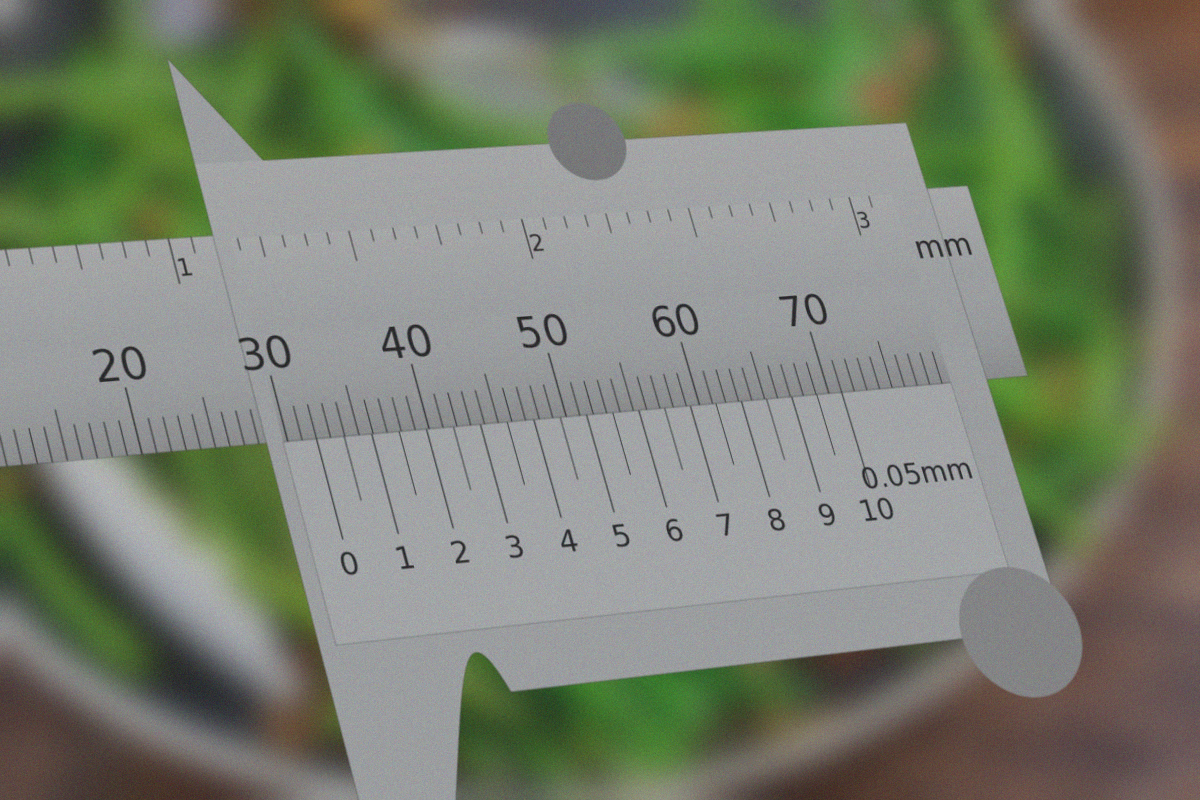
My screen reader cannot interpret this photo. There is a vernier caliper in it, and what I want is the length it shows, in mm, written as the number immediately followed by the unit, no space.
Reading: 32.0mm
